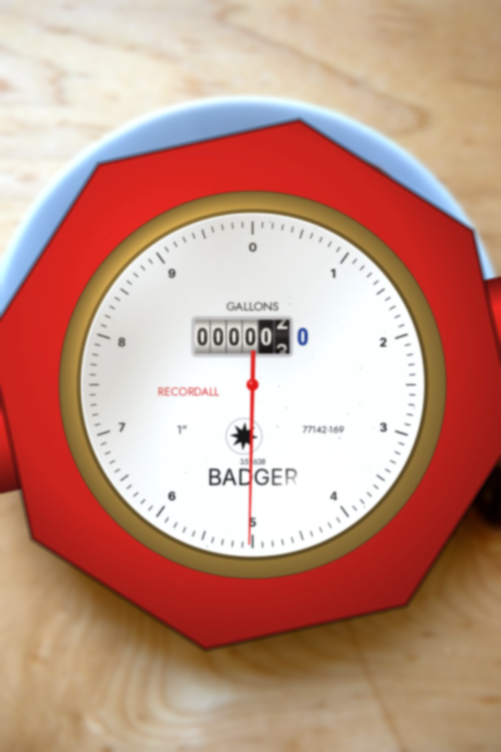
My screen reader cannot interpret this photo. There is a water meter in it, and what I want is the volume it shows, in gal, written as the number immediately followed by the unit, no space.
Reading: 25.0gal
